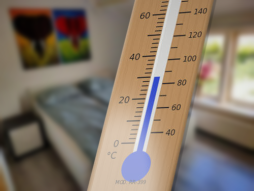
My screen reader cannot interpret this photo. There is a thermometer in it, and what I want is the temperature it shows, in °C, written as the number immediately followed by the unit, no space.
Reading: 30°C
